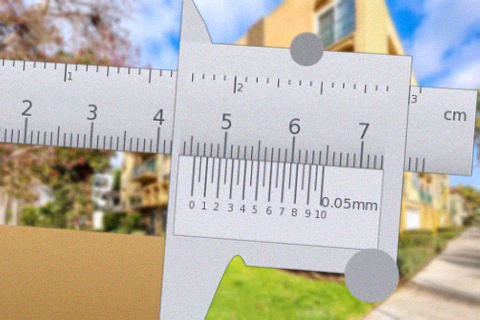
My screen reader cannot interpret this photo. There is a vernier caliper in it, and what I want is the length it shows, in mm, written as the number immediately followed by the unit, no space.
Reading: 45.6mm
